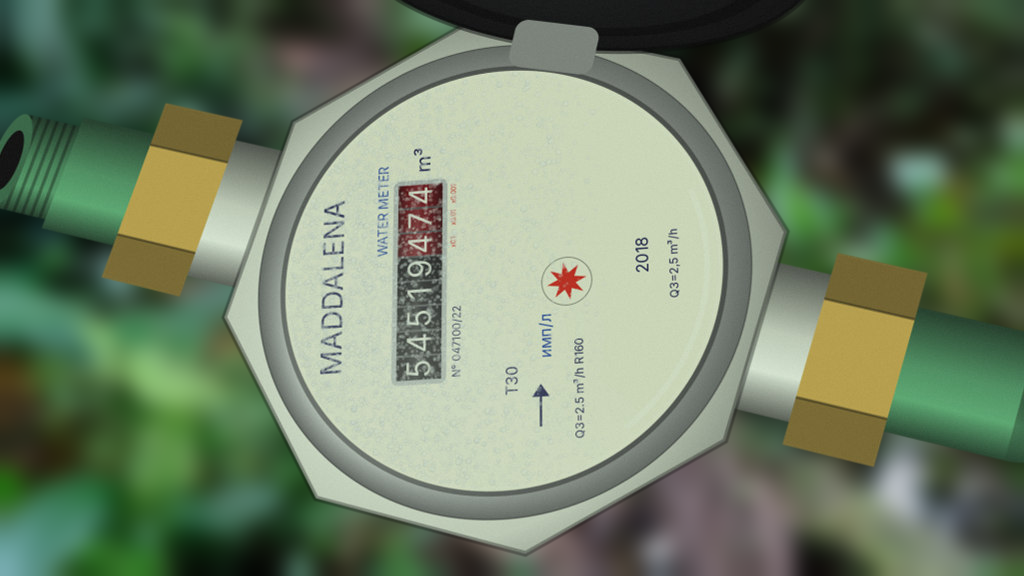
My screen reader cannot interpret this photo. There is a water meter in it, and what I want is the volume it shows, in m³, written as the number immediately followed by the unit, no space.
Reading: 54519.474m³
